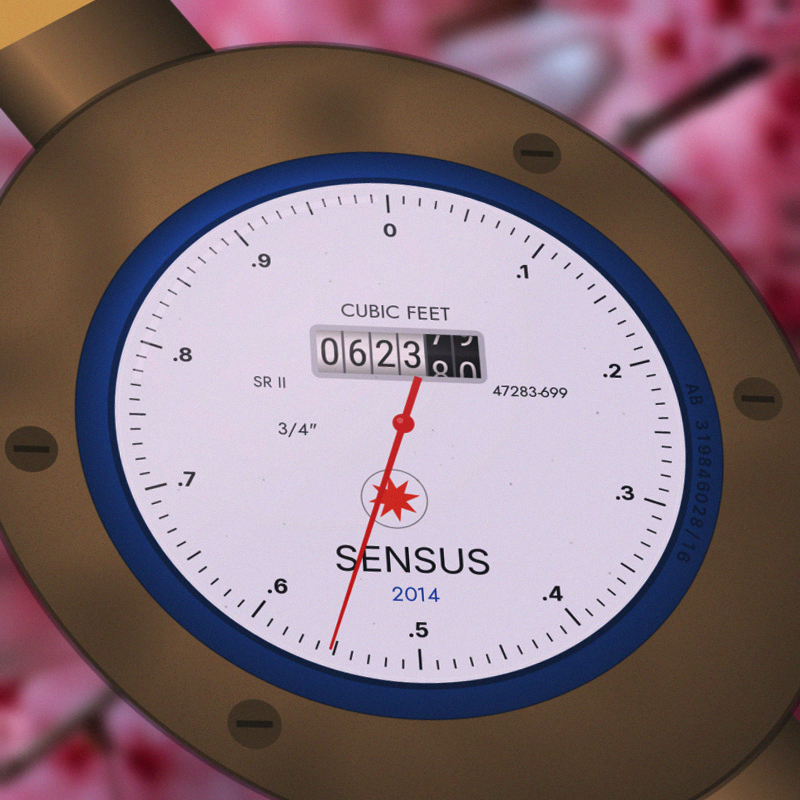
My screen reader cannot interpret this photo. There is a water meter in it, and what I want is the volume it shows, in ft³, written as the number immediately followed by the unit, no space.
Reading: 62379.55ft³
